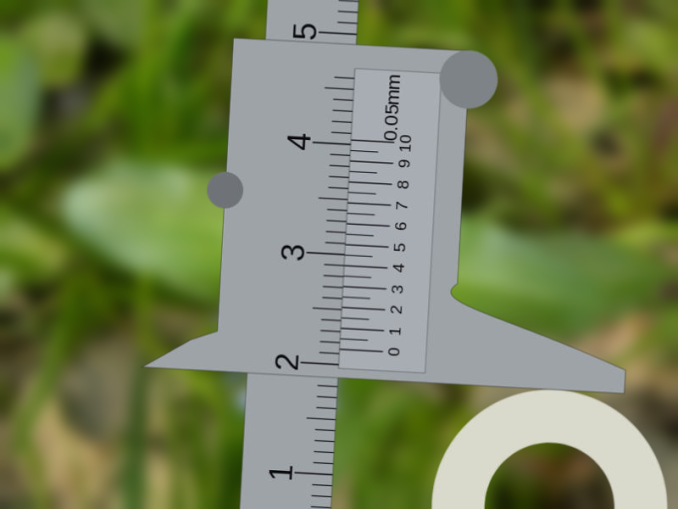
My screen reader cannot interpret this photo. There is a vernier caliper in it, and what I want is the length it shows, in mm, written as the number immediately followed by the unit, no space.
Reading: 21.4mm
